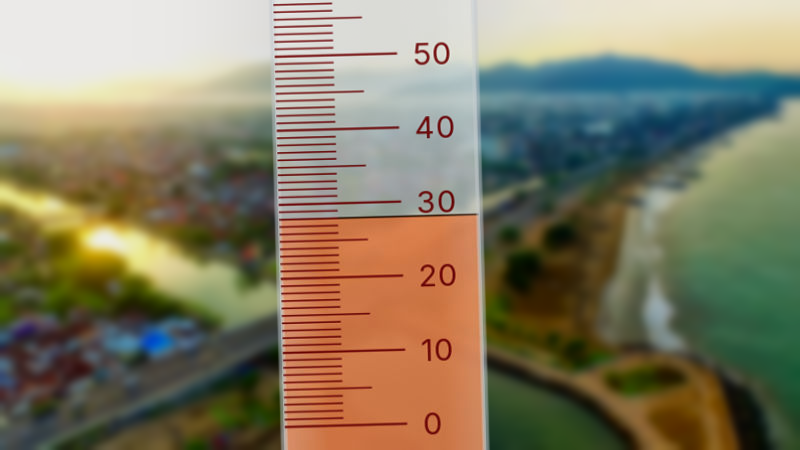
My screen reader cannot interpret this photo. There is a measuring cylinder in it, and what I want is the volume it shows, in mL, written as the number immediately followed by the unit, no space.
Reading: 28mL
